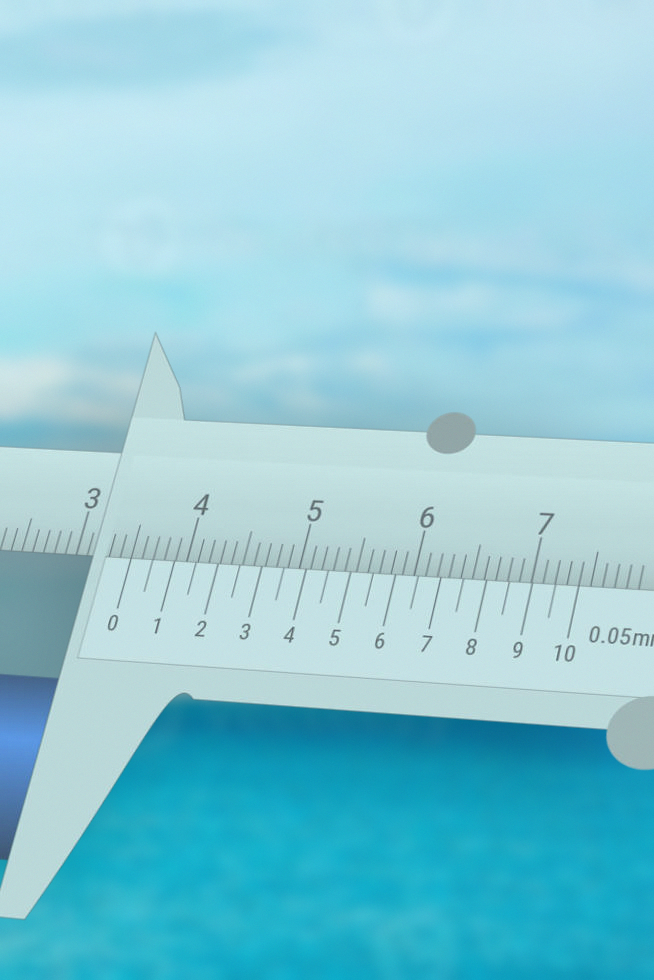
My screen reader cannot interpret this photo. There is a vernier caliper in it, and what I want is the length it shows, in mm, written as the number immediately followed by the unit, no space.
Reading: 35.0mm
